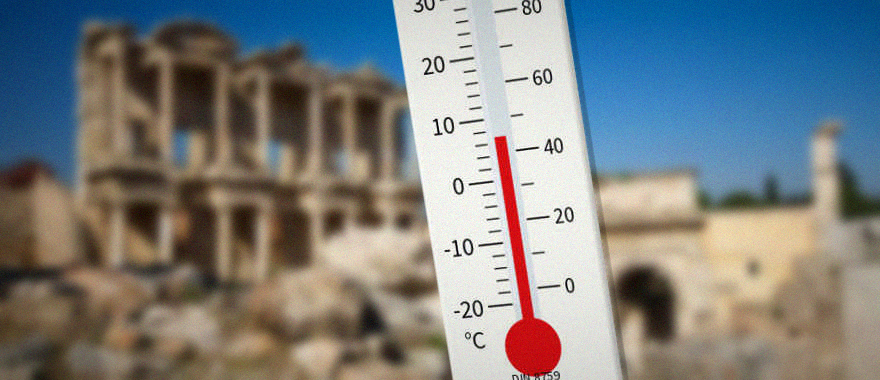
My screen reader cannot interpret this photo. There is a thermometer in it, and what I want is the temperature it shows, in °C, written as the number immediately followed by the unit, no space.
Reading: 7°C
